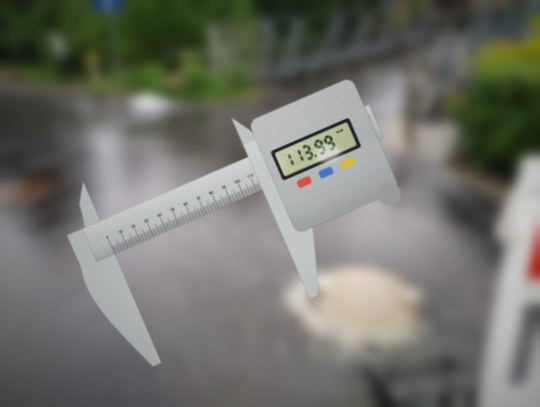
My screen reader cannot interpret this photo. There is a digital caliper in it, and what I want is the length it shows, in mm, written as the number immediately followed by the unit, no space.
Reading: 113.99mm
